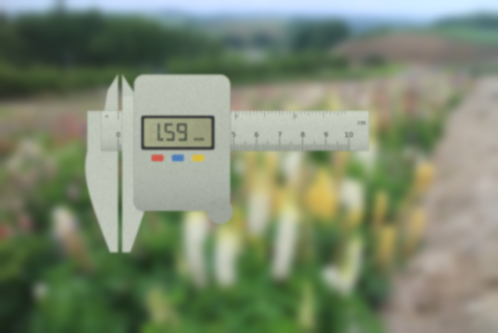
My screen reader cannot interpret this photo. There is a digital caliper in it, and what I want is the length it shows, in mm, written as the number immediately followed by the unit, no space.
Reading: 1.59mm
